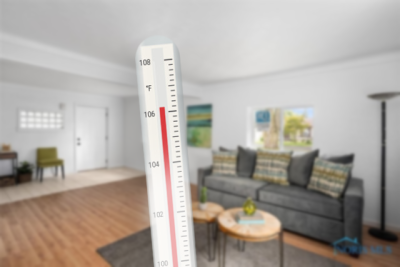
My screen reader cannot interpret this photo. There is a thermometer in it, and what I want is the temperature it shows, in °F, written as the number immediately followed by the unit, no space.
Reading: 106.2°F
